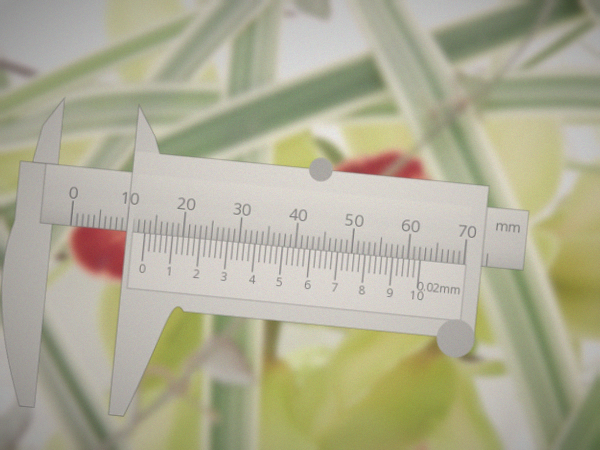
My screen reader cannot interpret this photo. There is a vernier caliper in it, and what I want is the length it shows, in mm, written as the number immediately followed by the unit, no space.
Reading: 13.2mm
